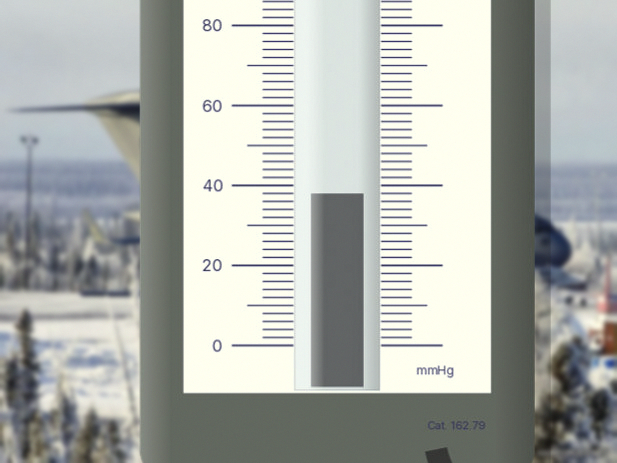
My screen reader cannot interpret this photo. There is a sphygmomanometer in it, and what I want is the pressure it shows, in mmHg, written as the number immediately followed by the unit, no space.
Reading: 38mmHg
